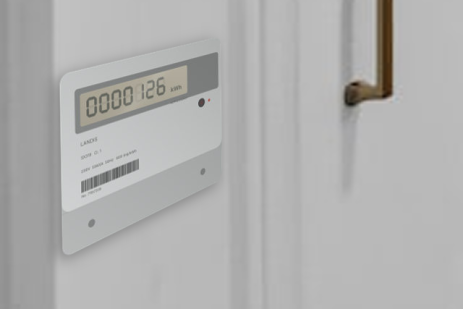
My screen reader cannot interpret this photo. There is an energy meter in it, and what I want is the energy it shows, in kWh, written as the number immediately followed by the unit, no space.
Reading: 126kWh
